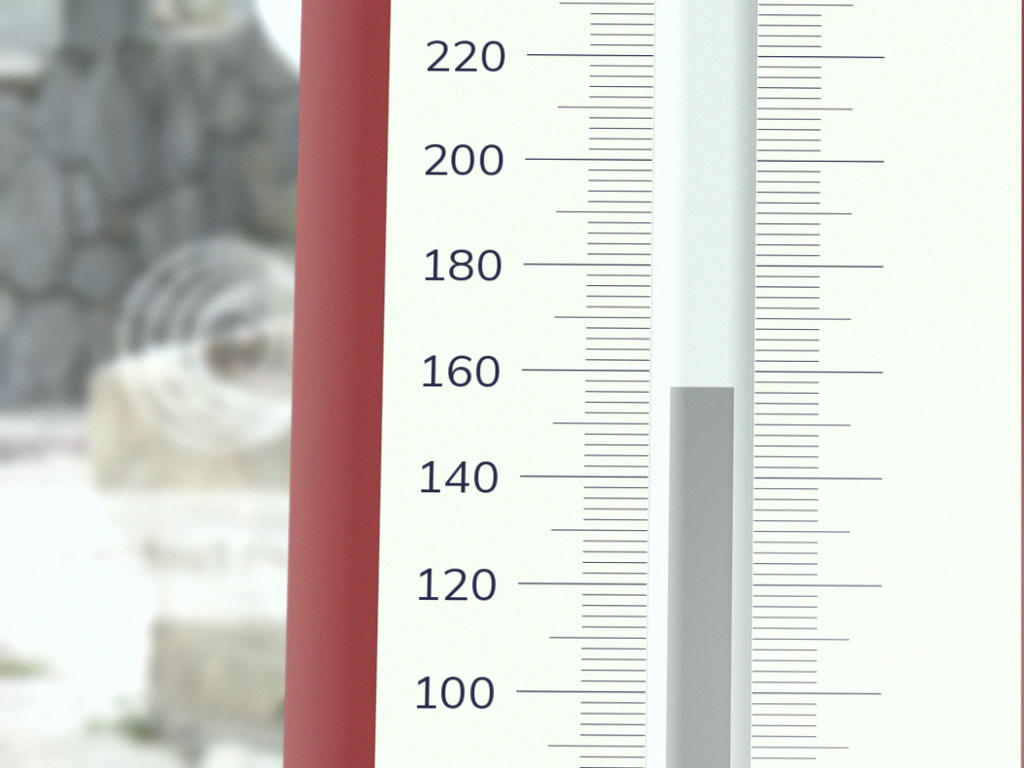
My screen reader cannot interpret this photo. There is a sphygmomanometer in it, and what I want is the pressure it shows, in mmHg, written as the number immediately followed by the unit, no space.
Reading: 157mmHg
